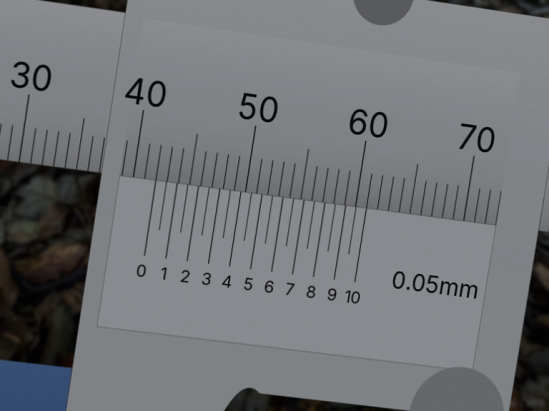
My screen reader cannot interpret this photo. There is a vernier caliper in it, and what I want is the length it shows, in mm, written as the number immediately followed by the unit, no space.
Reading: 42.0mm
